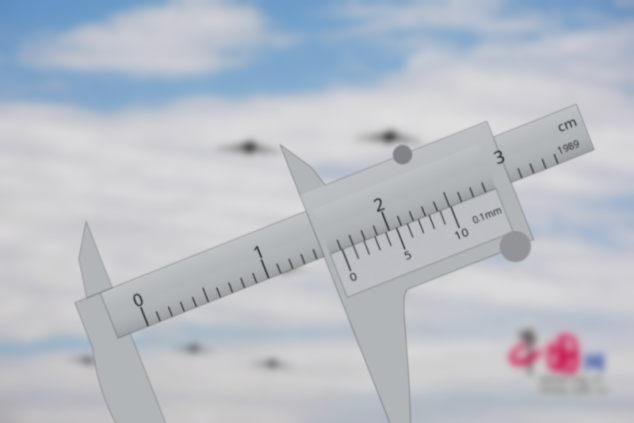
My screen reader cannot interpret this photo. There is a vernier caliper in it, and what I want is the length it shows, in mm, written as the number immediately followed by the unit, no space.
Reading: 16.1mm
